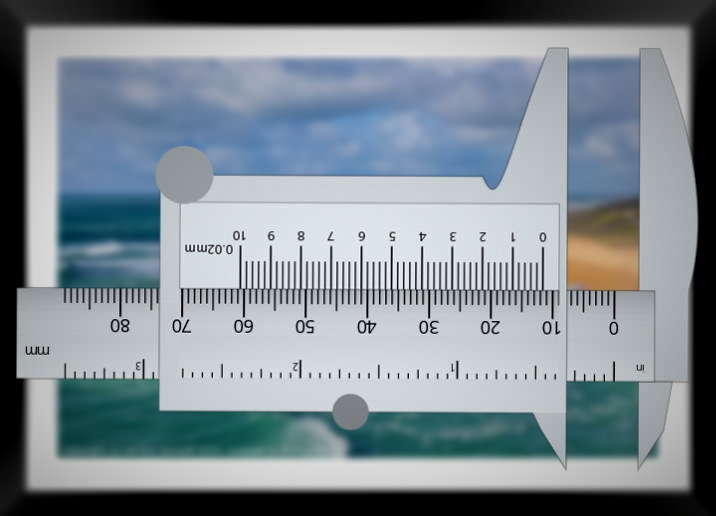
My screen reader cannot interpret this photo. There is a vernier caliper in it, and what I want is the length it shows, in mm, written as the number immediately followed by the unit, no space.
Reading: 11.6mm
